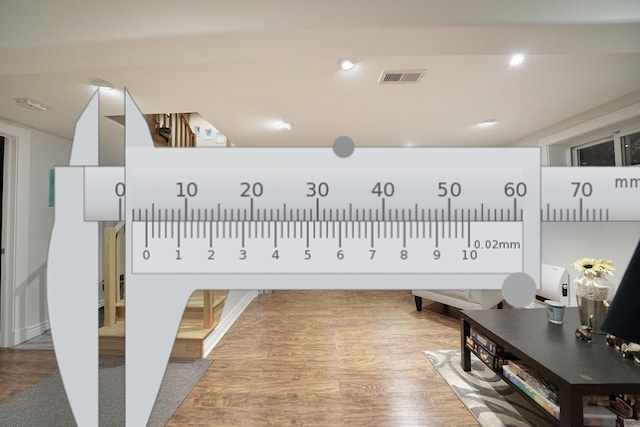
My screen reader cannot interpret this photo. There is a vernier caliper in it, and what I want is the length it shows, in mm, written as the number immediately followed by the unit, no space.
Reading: 4.0mm
